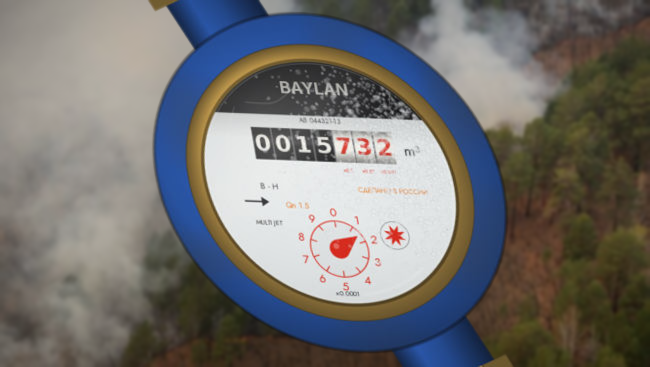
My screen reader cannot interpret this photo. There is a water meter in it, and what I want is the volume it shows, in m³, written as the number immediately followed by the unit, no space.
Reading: 15.7321m³
